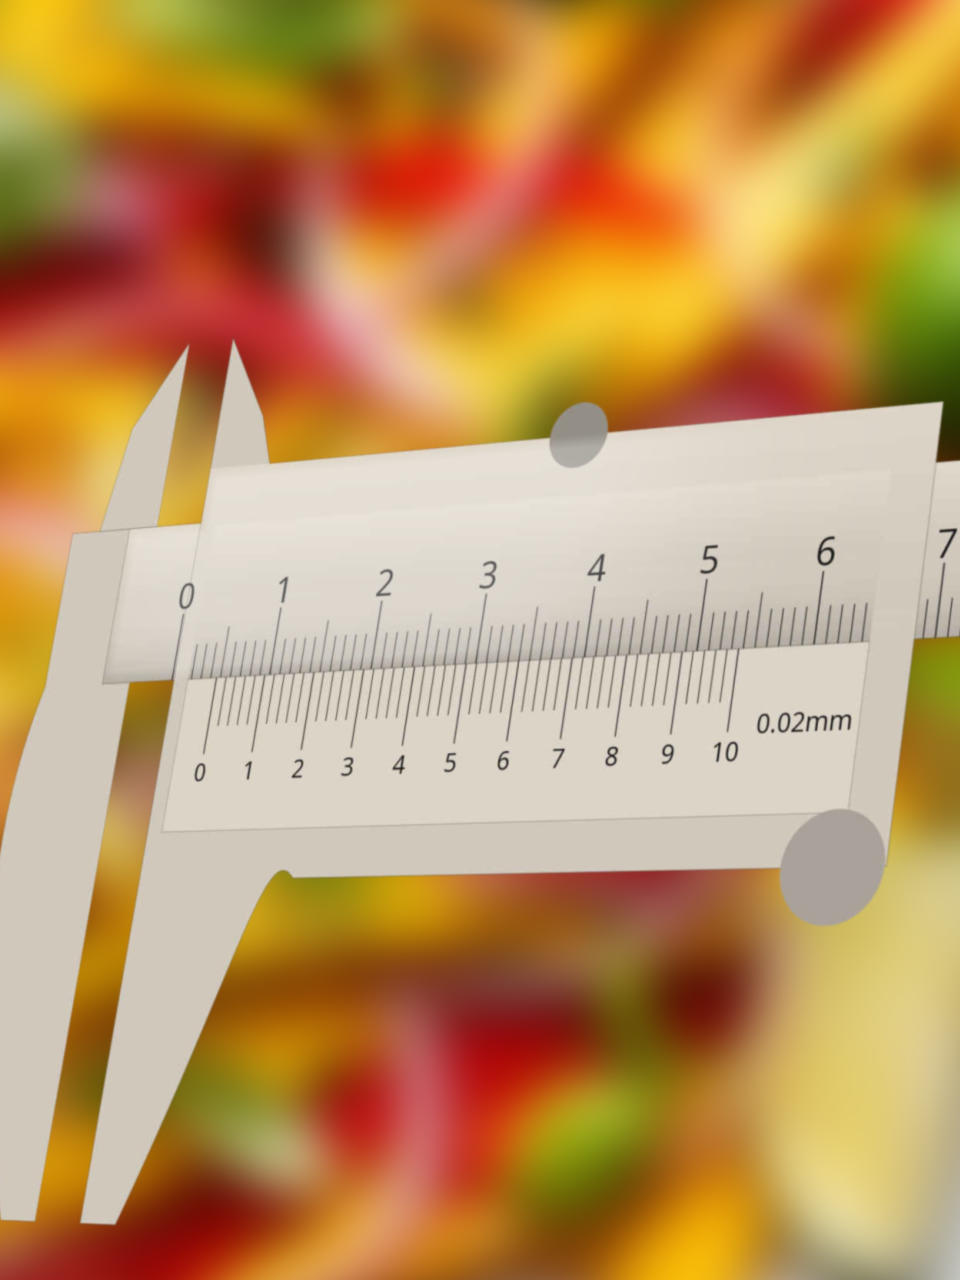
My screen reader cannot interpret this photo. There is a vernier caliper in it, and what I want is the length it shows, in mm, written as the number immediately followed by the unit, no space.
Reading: 4.6mm
